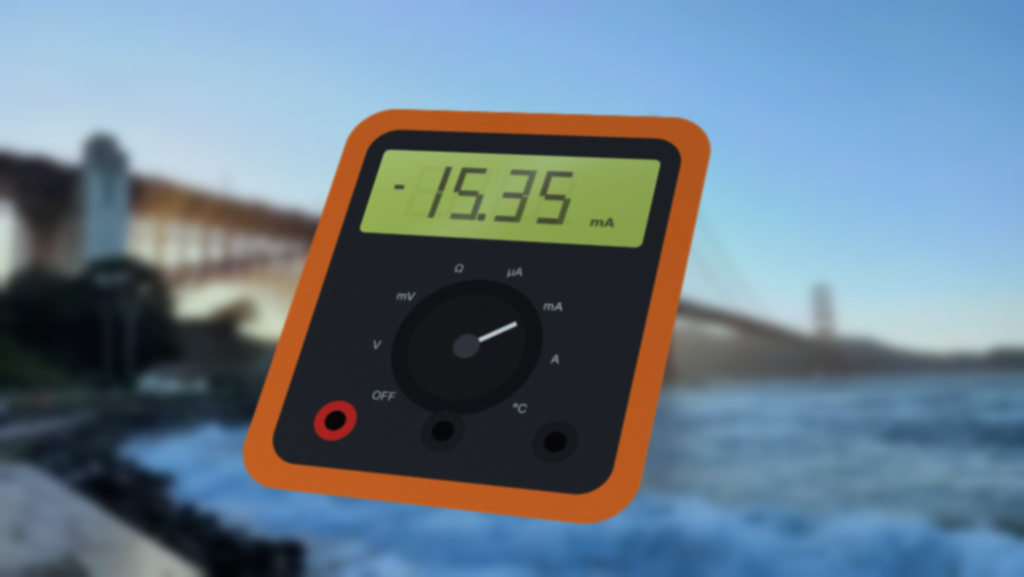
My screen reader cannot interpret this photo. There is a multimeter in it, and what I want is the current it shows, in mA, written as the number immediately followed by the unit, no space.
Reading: -15.35mA
